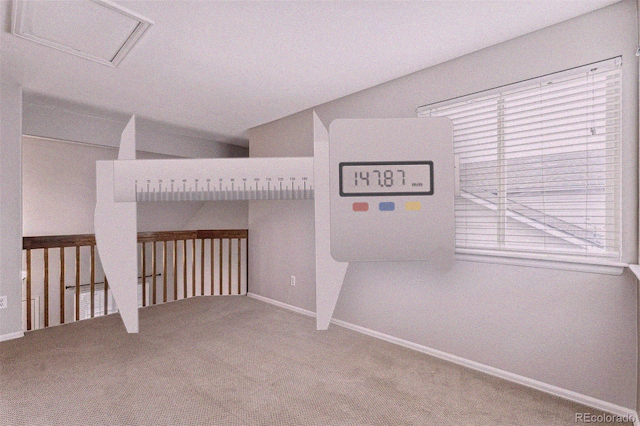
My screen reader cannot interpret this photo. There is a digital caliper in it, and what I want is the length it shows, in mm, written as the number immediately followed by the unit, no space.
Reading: 147.87mm
